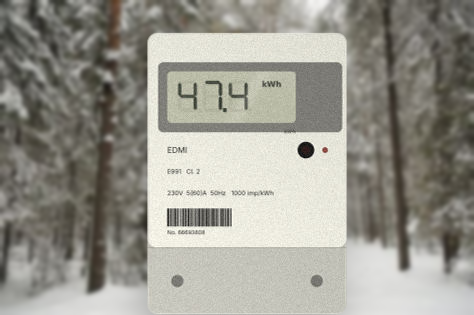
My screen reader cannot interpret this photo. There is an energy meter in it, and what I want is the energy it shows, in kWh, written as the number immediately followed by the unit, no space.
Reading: 47.4kWh
